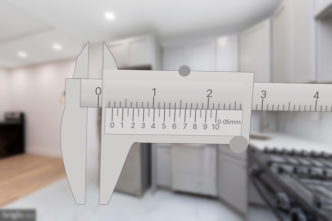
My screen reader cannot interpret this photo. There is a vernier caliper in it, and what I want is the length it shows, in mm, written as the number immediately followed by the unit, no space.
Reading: 2.6mm
